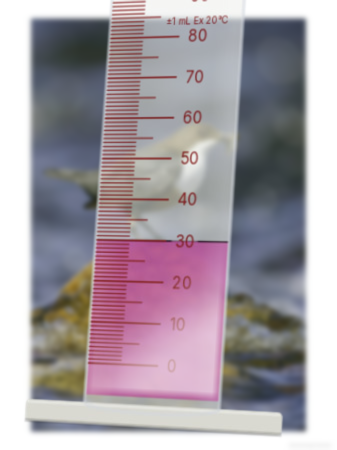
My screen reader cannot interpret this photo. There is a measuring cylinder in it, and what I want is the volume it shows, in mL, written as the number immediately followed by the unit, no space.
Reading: 30mL
